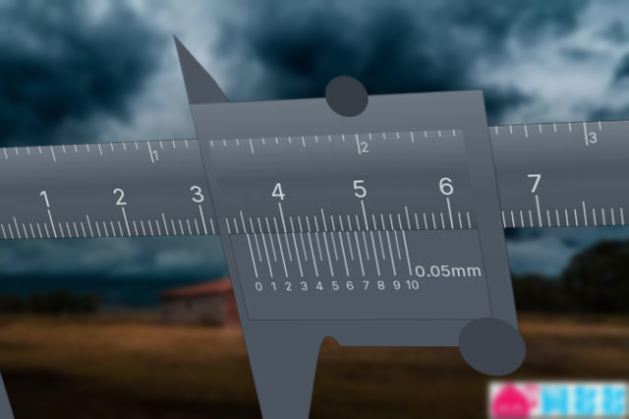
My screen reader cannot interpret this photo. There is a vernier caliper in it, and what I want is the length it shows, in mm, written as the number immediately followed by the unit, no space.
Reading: 35.2mm
